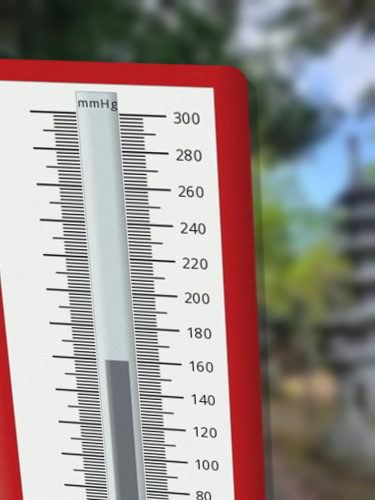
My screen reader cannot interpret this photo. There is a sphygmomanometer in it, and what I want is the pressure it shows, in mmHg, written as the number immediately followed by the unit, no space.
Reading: 160mmHg
